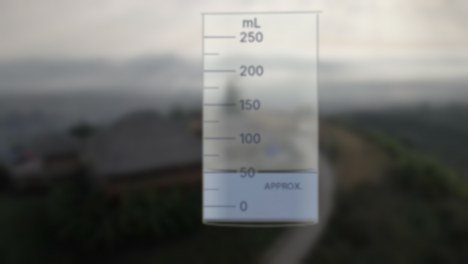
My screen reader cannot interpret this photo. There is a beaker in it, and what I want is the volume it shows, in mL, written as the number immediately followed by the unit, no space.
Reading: 50mL
